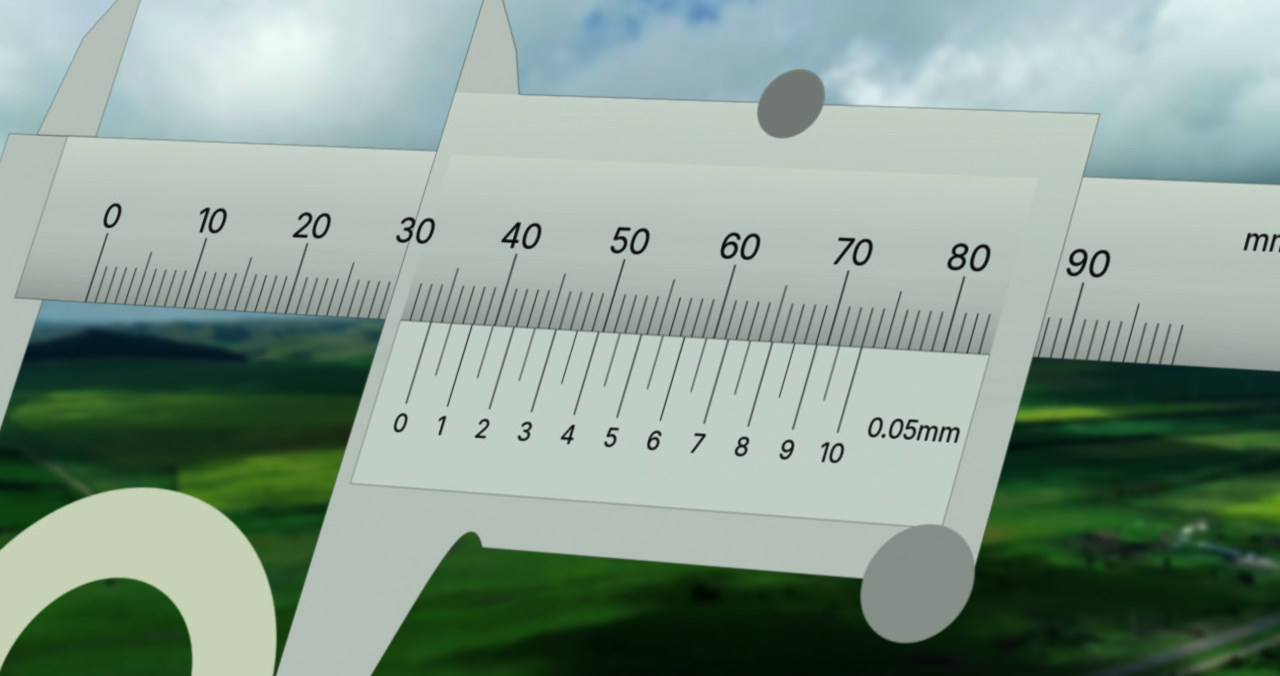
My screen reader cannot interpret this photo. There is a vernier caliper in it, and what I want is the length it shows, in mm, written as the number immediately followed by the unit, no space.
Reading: 34.0mm
